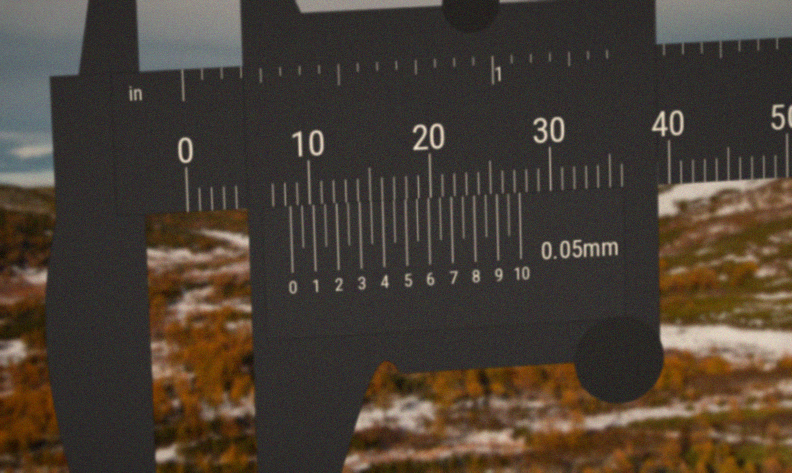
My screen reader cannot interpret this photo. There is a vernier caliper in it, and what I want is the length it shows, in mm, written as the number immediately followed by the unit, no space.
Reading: 8.4mm
